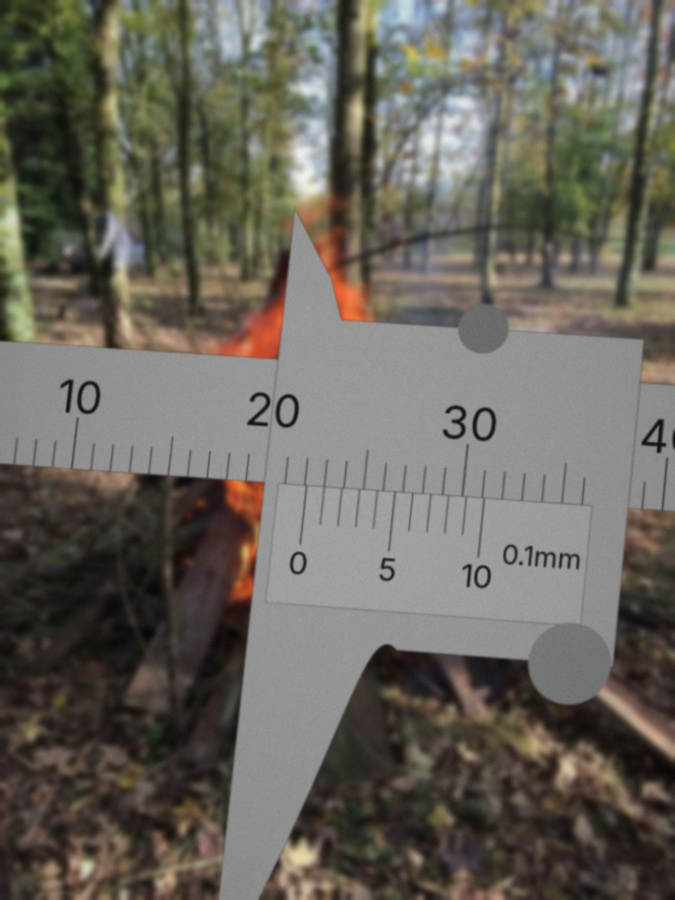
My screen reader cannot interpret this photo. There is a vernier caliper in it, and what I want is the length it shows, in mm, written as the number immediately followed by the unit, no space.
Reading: 22.1mm
